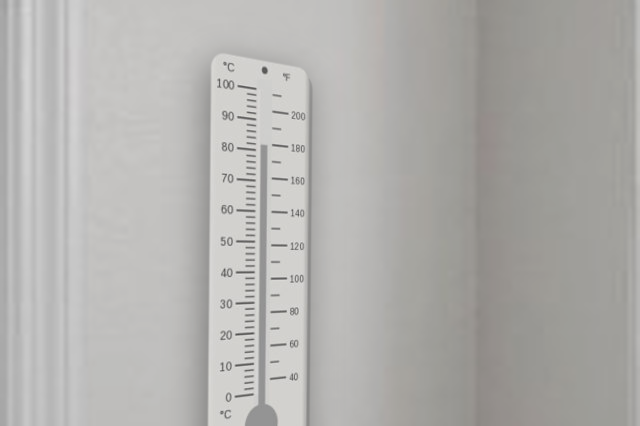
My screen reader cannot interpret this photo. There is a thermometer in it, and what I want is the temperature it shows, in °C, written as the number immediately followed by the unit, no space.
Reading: 82°C
